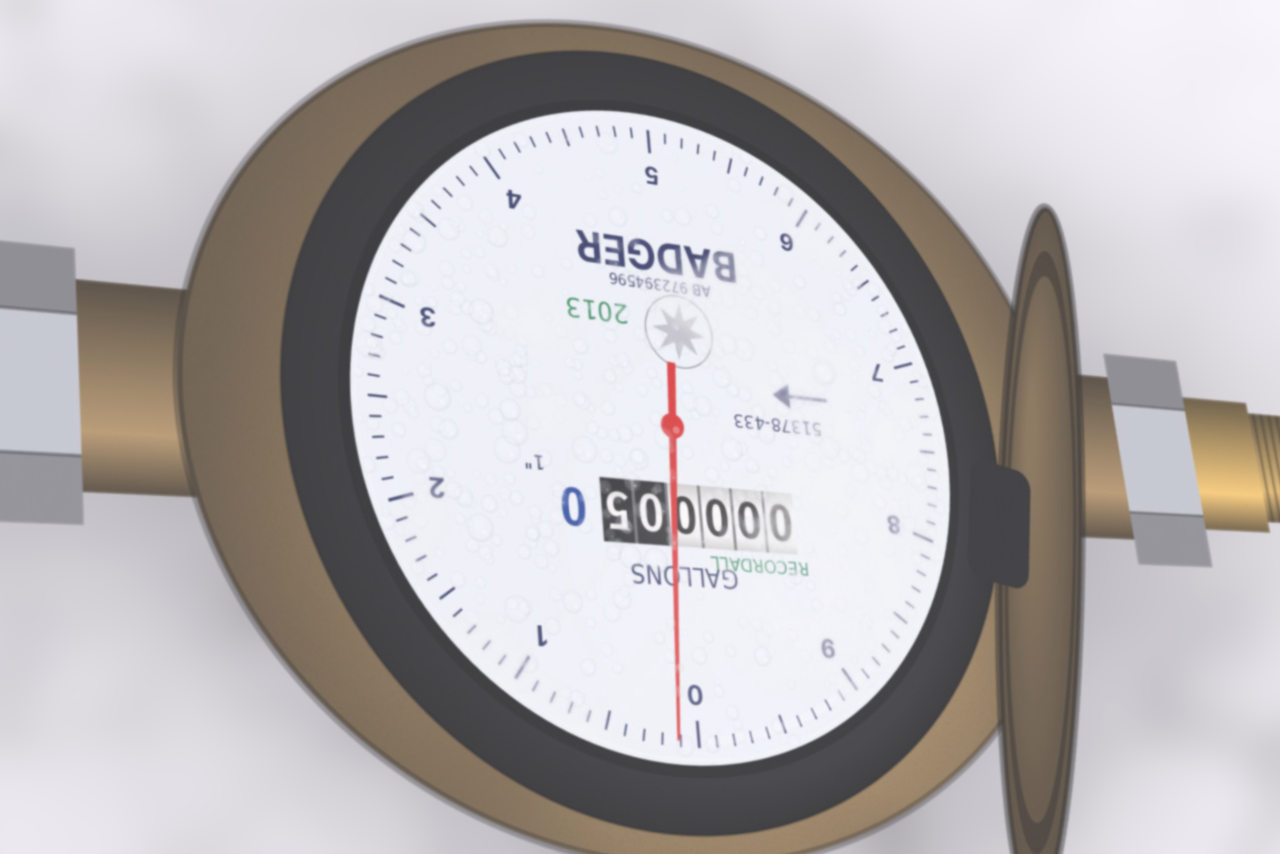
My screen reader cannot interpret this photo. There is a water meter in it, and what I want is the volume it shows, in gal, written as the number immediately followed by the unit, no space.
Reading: 50.1gal
